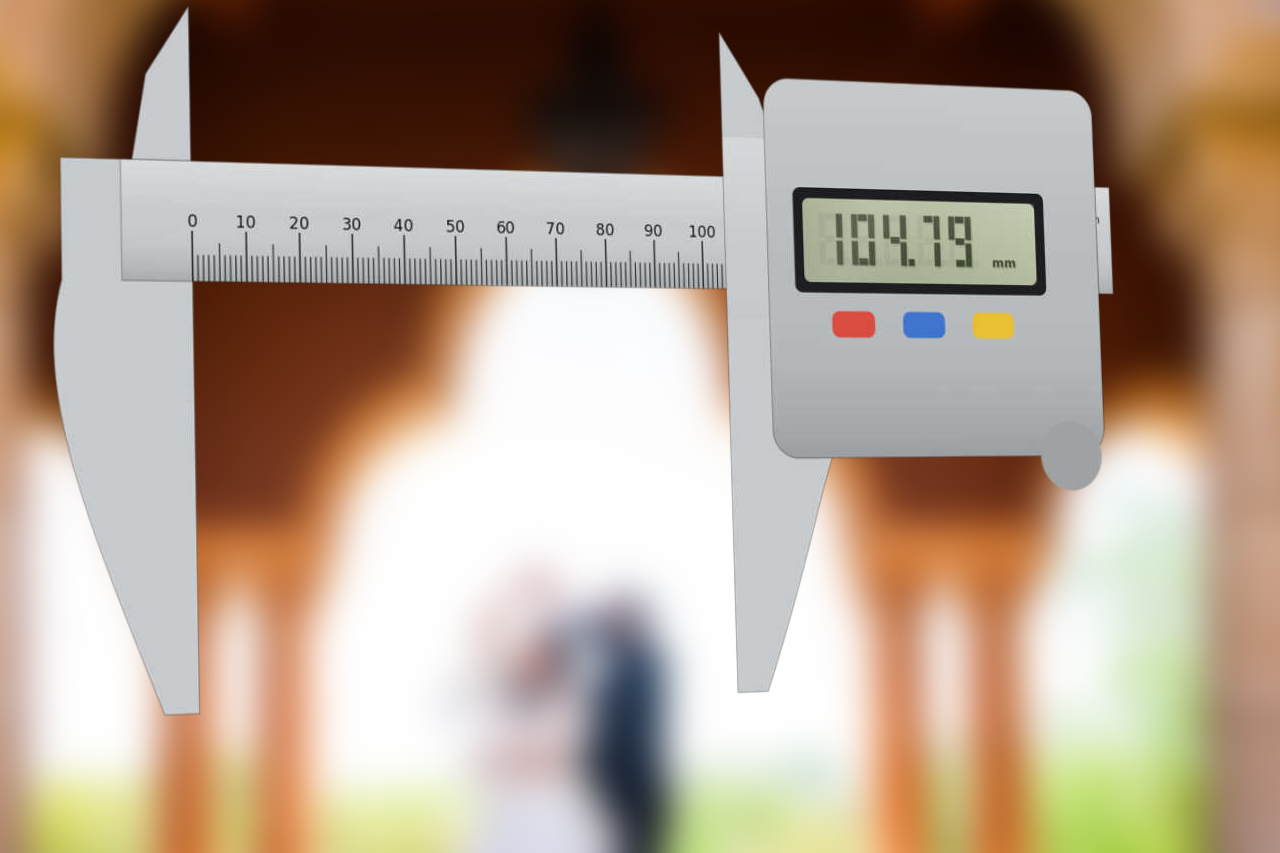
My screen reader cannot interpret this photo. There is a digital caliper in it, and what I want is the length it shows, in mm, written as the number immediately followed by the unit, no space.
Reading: 104.79mm
